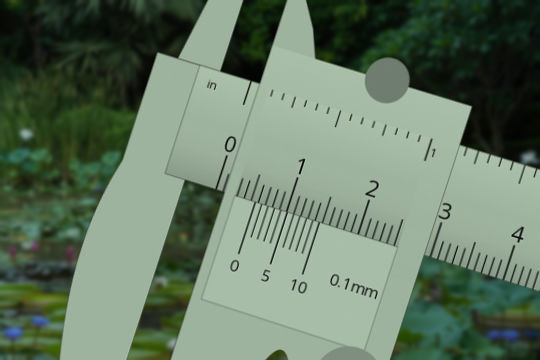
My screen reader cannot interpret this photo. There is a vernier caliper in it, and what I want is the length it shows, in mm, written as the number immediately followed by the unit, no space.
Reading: 5.6mm
